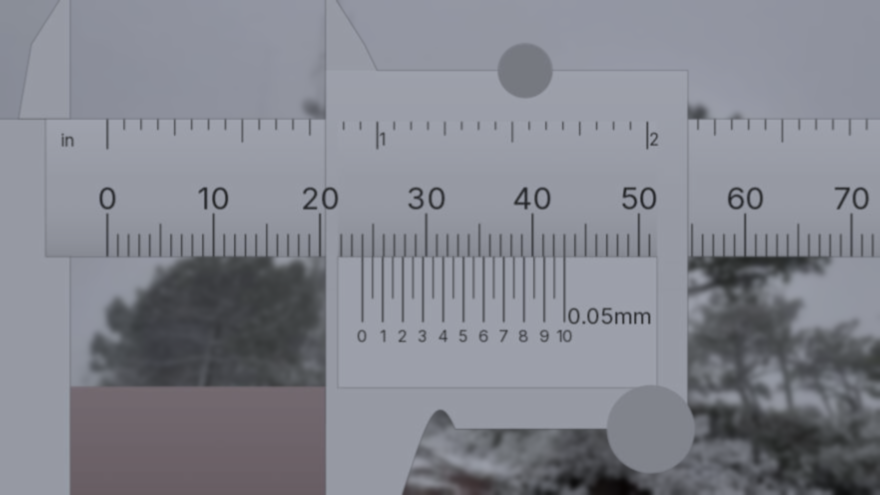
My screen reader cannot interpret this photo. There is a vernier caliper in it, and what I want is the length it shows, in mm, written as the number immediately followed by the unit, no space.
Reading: 24.0mm
